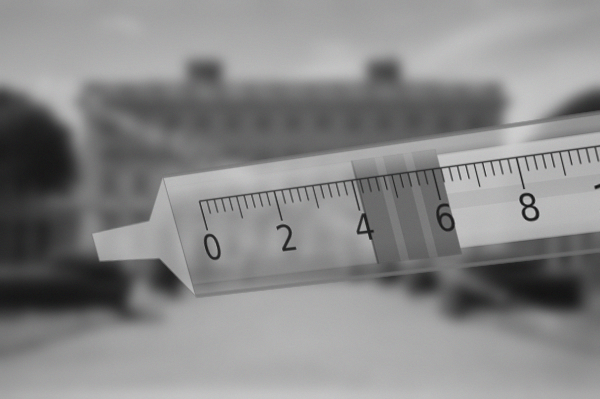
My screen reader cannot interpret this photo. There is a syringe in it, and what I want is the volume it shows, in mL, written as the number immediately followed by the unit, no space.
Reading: 4.1mL
